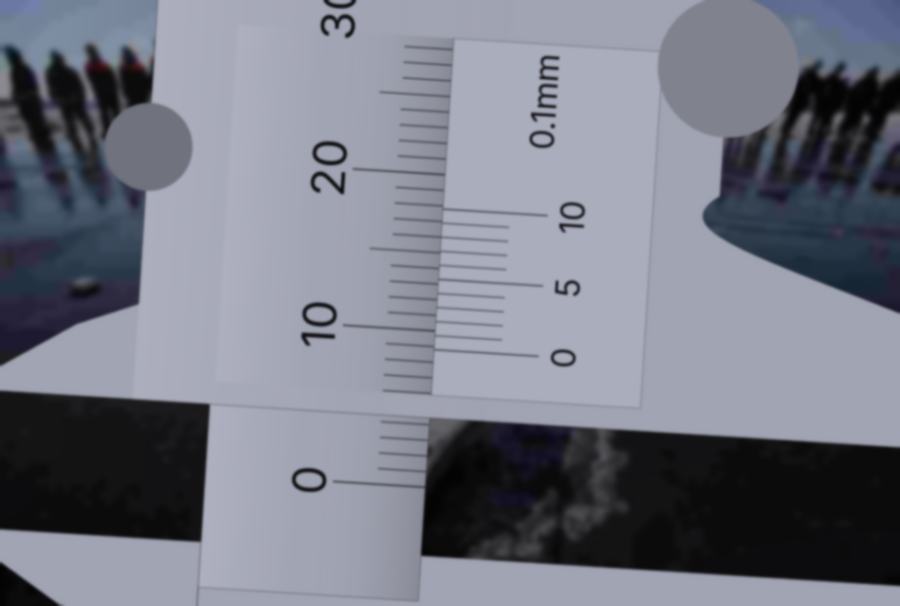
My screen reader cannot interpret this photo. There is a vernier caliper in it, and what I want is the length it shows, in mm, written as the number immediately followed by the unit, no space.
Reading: 8.8mm
